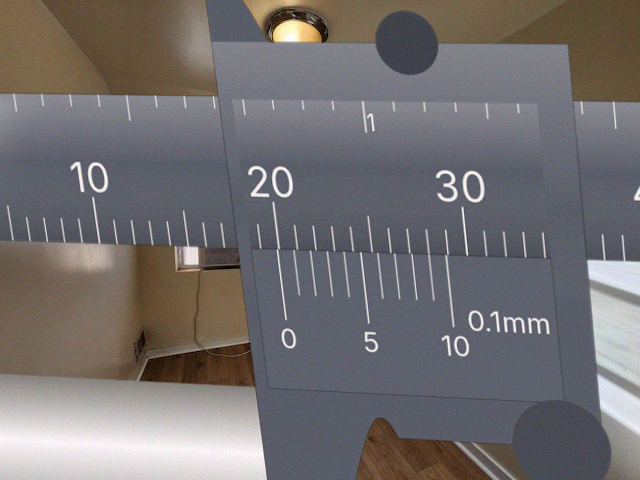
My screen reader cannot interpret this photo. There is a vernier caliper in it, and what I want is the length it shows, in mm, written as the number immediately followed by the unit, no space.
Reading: 19.9mm
